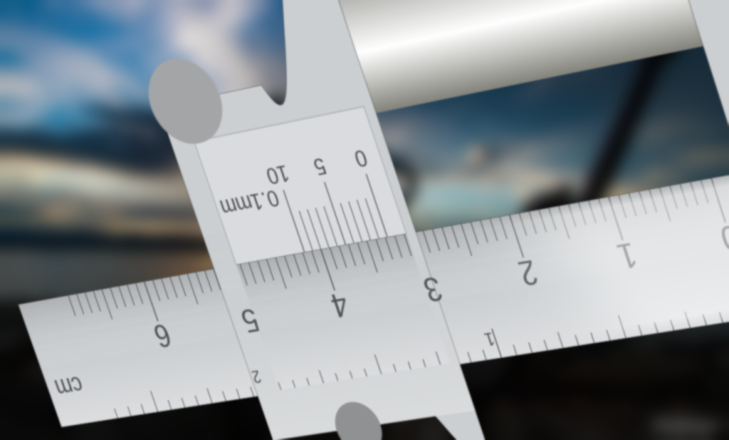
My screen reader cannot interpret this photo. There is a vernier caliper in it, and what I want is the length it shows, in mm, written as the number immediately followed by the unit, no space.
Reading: 32.8mm
